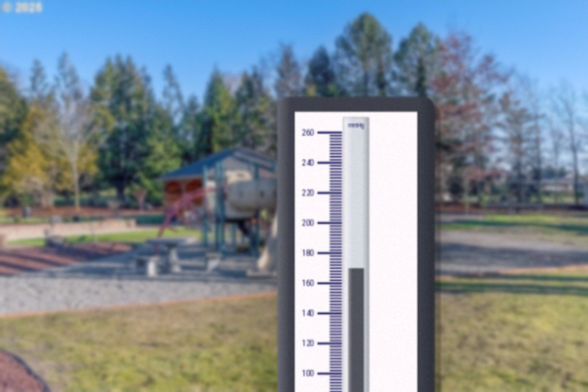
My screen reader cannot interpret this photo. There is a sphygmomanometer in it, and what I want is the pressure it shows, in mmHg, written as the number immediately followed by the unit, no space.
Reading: 170mmHg
